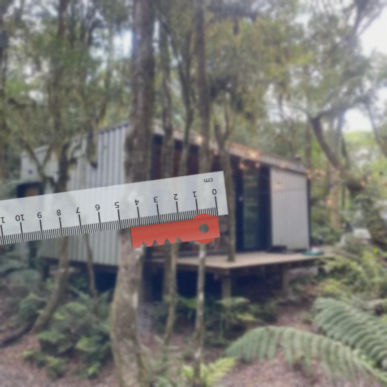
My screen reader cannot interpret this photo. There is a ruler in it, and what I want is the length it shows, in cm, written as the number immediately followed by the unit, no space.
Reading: 4.5cm
